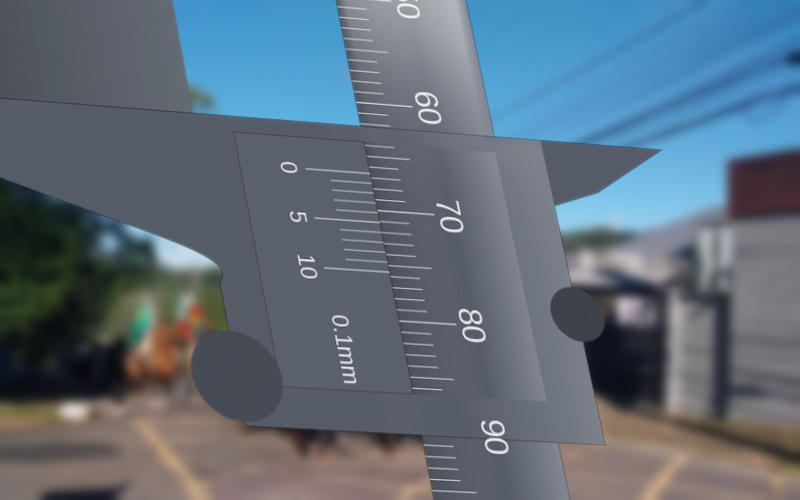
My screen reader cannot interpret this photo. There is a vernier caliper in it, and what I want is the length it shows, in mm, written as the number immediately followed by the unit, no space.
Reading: 66.6mm
